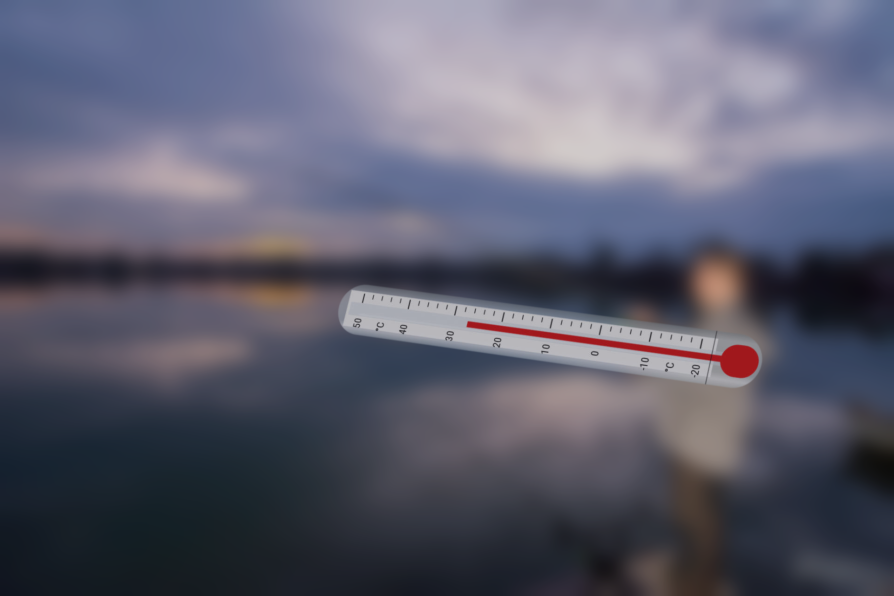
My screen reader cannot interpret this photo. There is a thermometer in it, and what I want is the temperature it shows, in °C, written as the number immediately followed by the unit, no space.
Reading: 27°C
